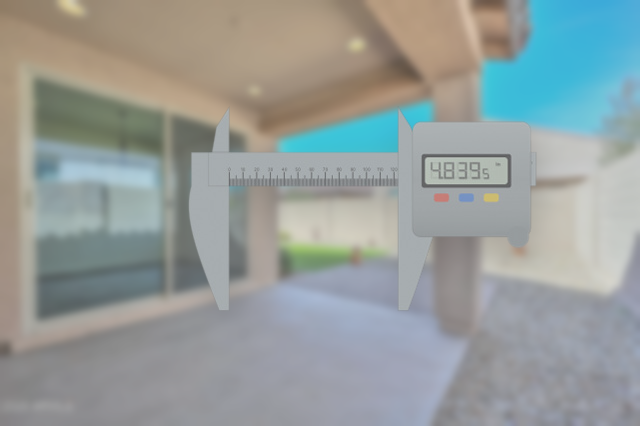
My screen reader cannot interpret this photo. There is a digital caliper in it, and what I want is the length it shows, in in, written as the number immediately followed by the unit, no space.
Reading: 4.8395in
